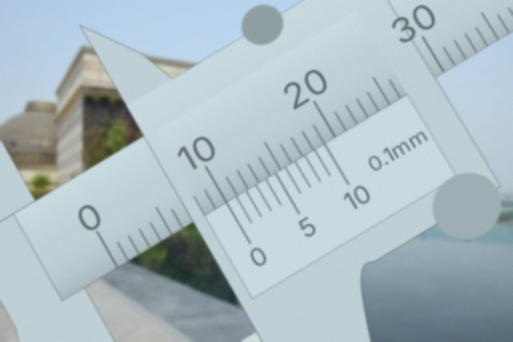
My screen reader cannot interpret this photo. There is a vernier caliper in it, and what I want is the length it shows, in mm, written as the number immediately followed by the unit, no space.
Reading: 10.0mm
